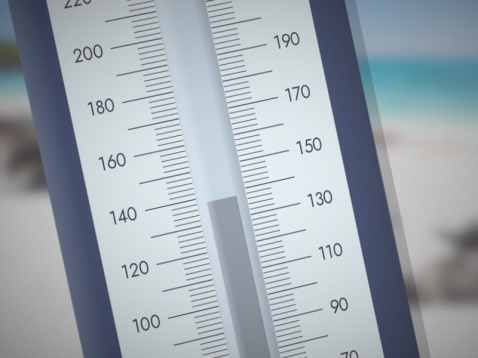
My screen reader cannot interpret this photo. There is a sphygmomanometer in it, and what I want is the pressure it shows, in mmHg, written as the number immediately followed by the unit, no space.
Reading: 138mmHg
